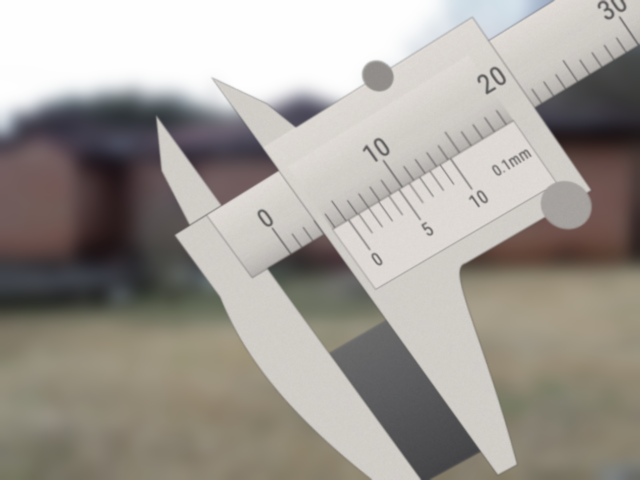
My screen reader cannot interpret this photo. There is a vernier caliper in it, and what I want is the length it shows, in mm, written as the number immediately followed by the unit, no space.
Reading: 5.2mm
